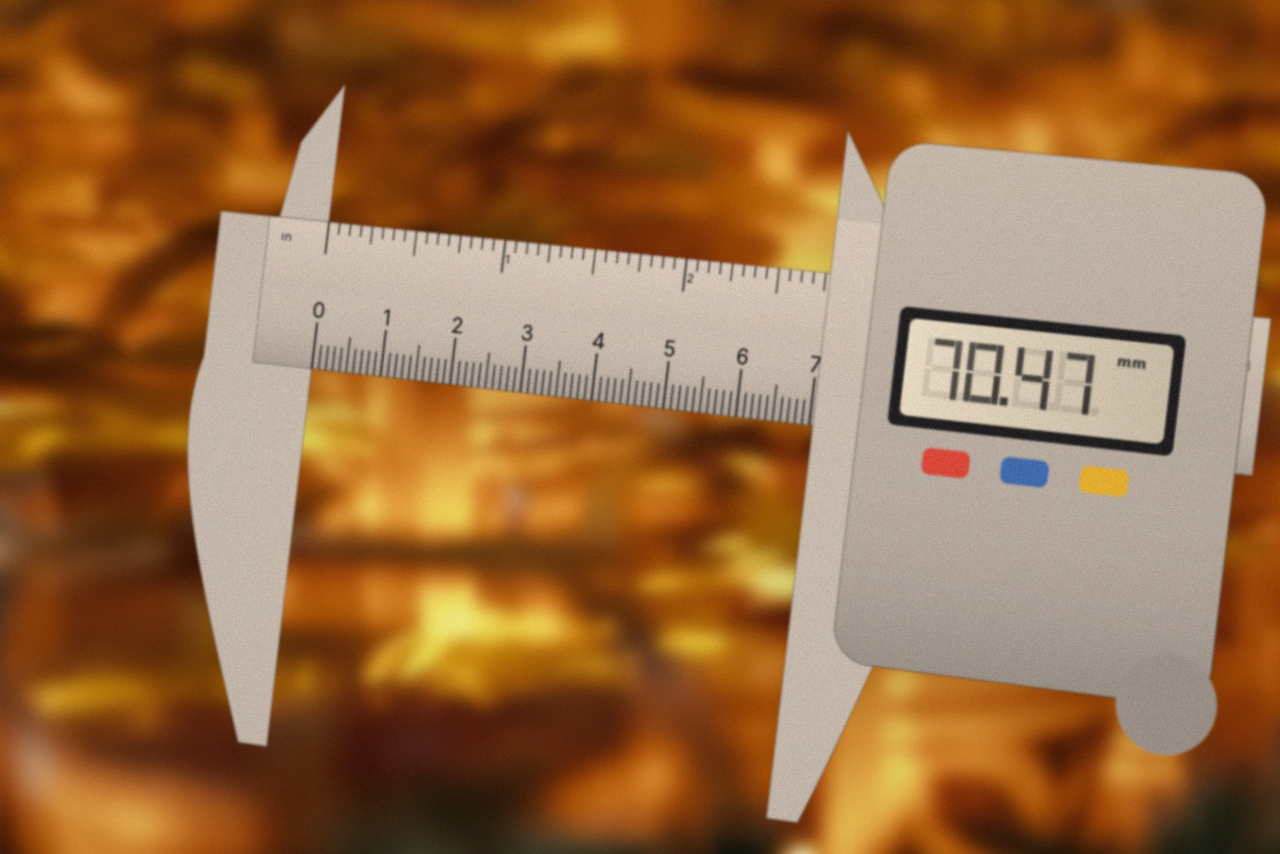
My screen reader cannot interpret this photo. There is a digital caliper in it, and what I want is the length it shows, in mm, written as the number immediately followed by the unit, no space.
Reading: 70.47mm
